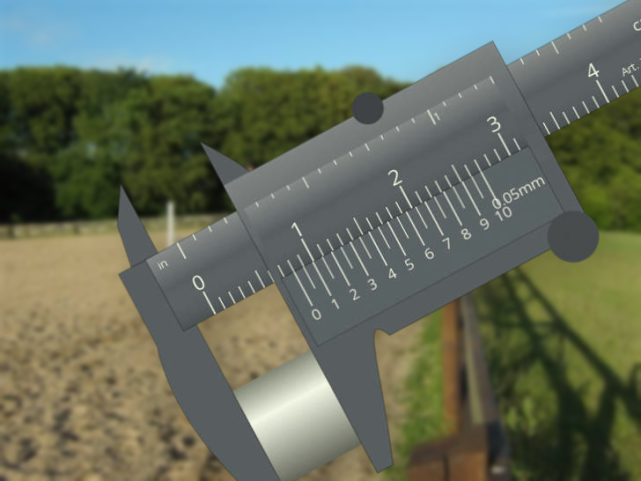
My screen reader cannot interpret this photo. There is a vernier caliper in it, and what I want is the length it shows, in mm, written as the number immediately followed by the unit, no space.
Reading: 8.0mm
